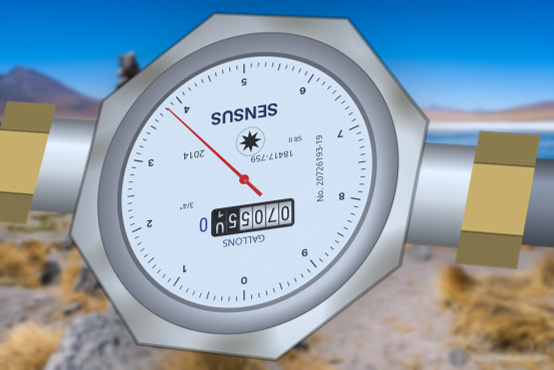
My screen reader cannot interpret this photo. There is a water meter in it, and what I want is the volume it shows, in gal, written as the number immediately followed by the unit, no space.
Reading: 705503.8gal
